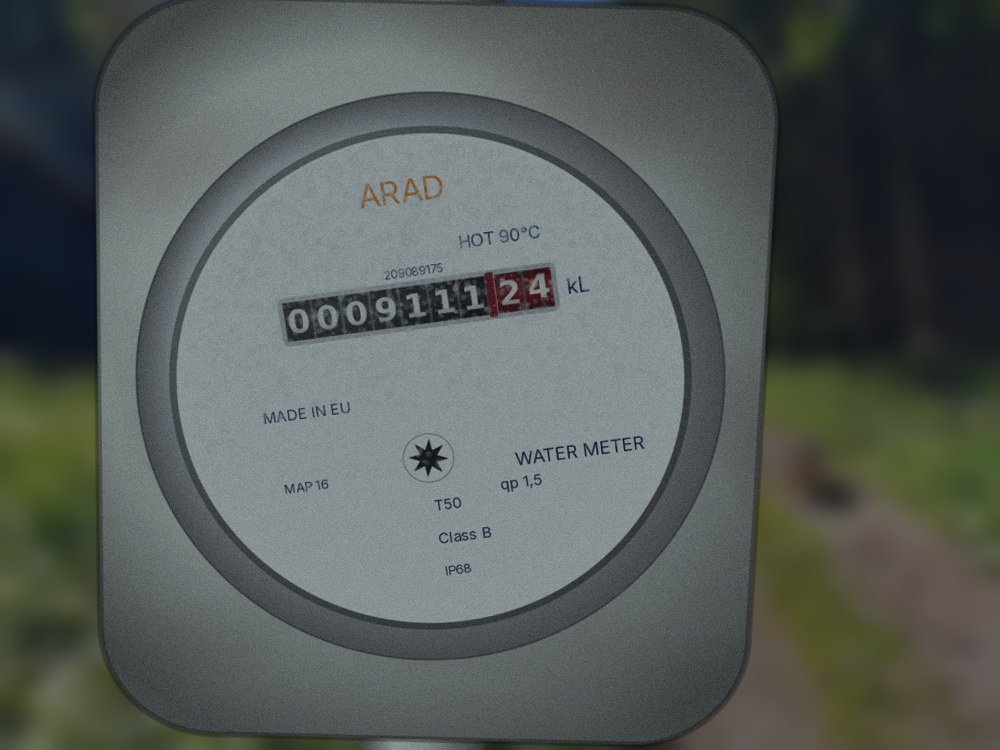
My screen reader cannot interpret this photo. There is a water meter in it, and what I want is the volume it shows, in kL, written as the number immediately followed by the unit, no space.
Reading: 9111.24kL
